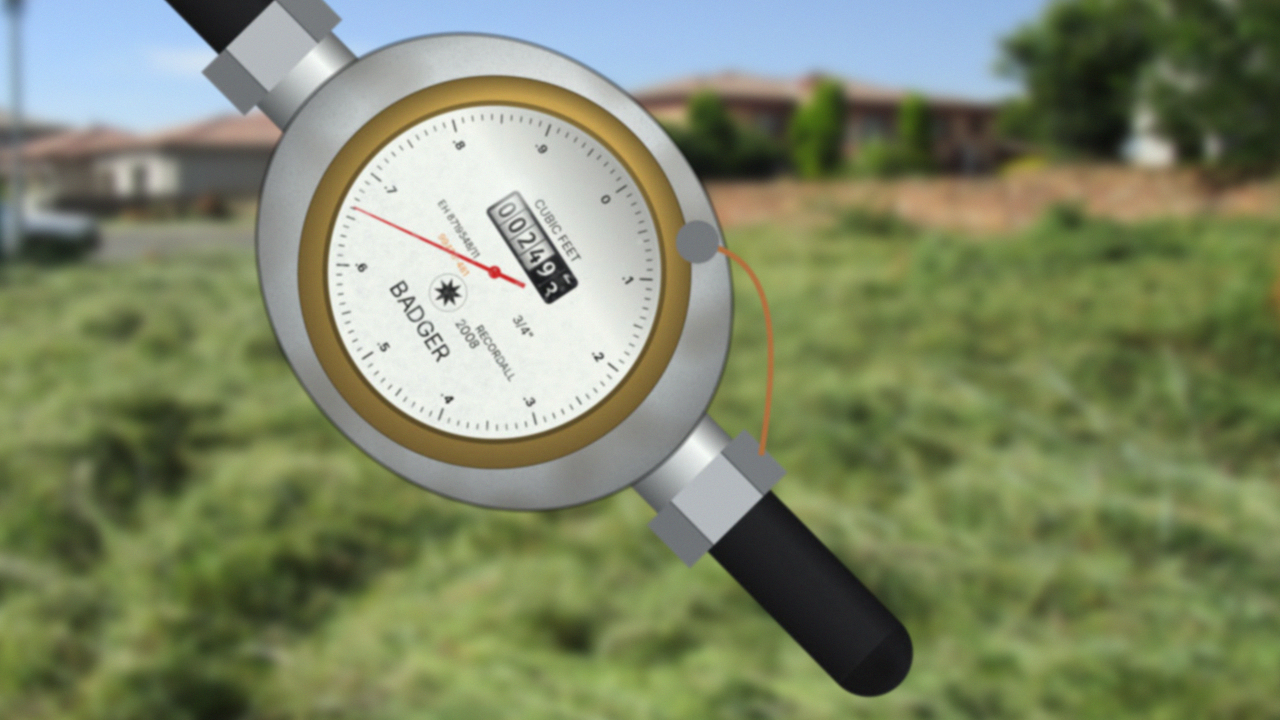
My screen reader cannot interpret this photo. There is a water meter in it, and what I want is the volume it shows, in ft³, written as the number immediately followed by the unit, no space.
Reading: 2492.66ft³
